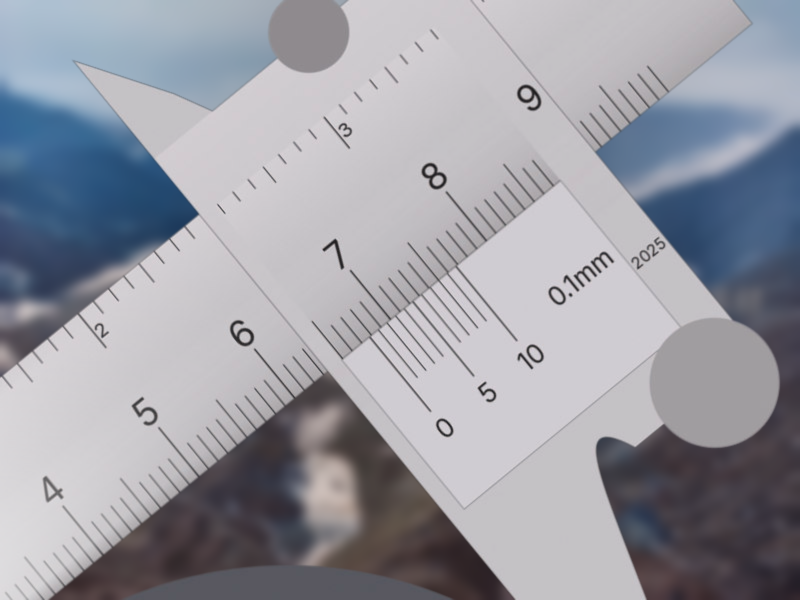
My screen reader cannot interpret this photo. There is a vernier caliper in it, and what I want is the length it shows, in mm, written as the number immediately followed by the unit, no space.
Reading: 67.8mm
